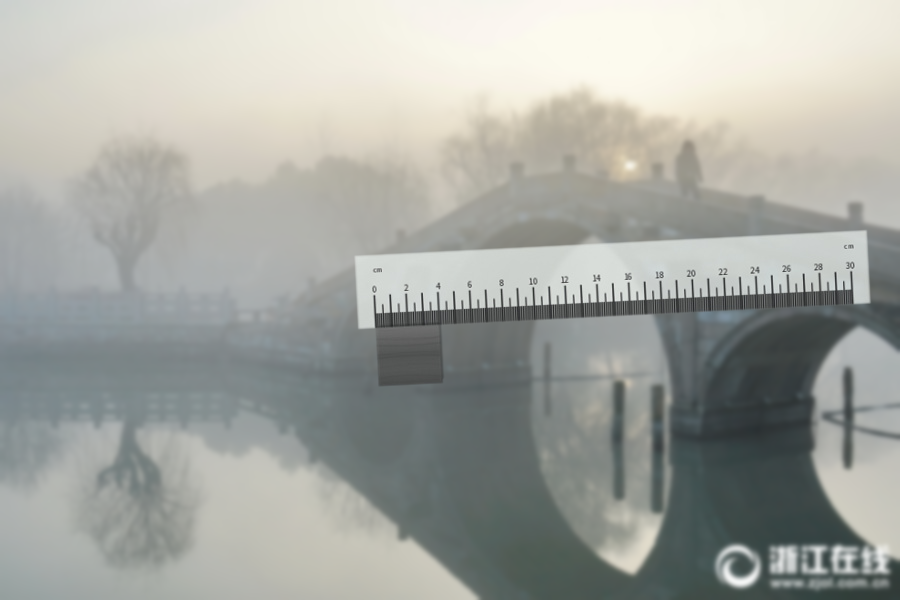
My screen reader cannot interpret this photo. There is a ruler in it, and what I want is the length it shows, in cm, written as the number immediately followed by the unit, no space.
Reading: 4cm
